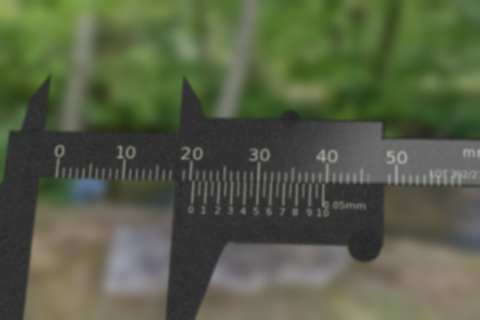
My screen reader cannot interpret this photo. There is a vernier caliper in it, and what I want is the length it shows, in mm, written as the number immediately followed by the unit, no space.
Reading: 20.5mm
